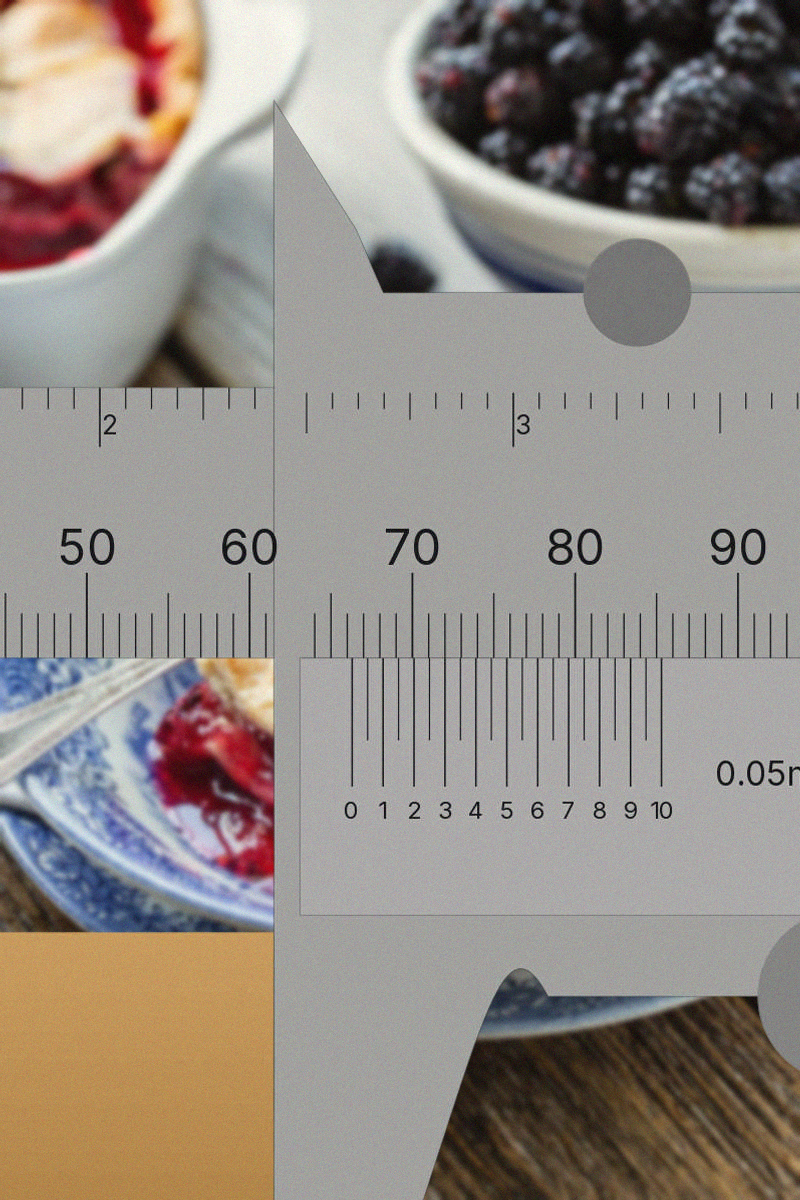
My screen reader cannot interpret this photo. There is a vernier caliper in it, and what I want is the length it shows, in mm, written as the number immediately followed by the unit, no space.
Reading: 66.3mm
